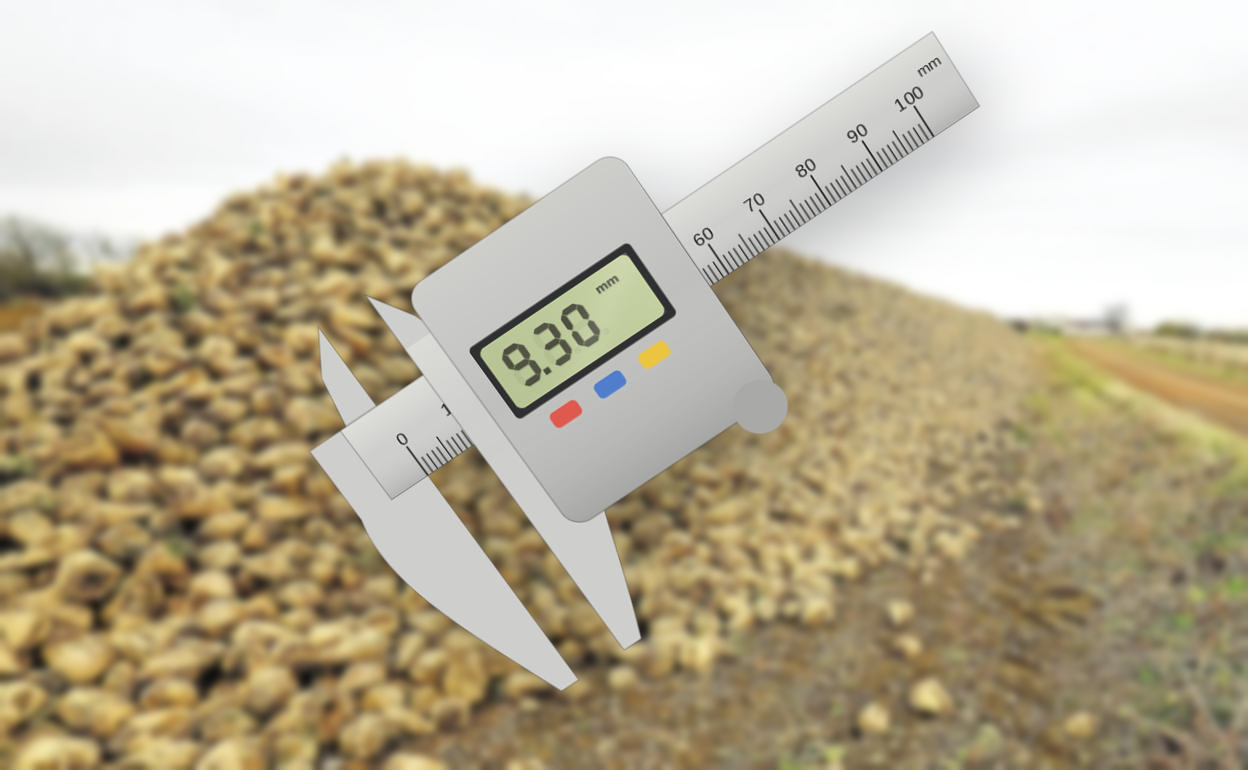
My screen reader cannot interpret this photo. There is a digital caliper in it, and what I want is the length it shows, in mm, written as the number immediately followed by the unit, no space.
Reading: 9.30mm
